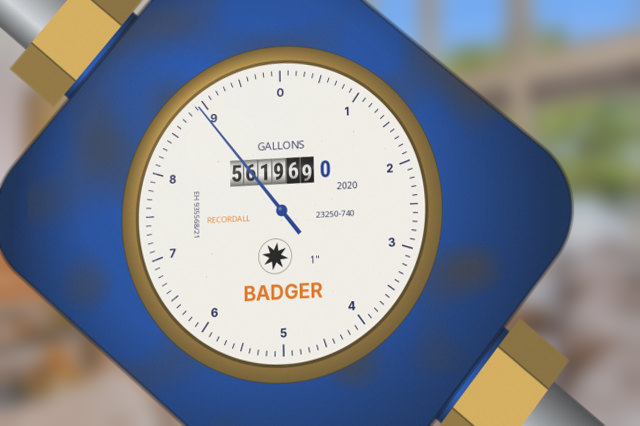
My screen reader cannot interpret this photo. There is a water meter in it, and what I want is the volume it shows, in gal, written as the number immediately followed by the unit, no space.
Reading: 5619688.9gal
